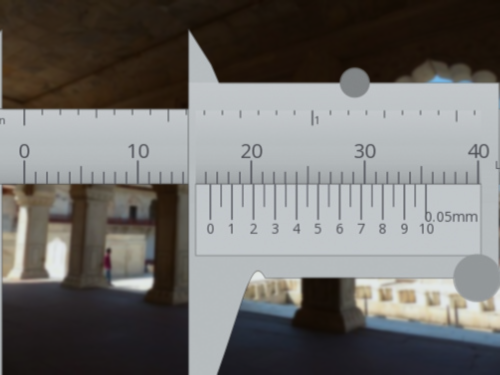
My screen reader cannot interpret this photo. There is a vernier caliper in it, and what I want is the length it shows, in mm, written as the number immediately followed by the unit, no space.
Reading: 16.4mm
